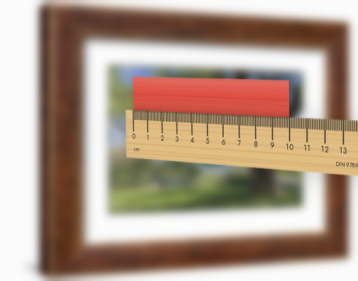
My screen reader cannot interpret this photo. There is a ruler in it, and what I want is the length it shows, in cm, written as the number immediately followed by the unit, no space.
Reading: 10cm
